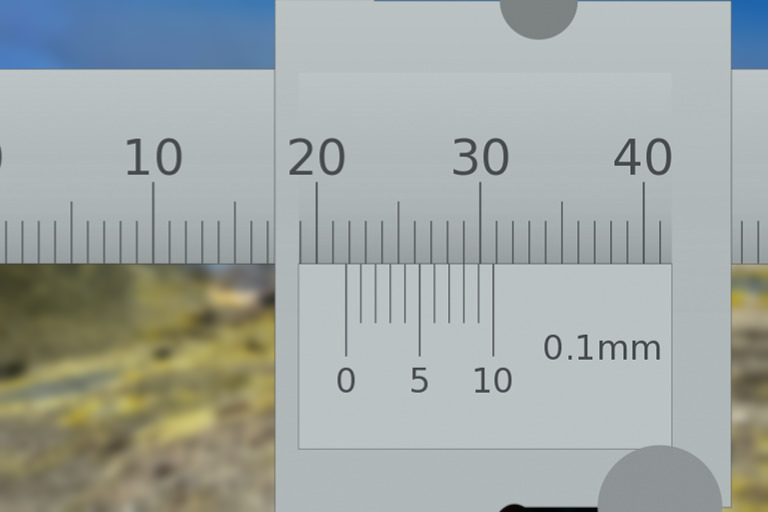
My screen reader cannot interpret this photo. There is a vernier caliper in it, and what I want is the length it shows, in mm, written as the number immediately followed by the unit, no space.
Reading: 21.8mm
